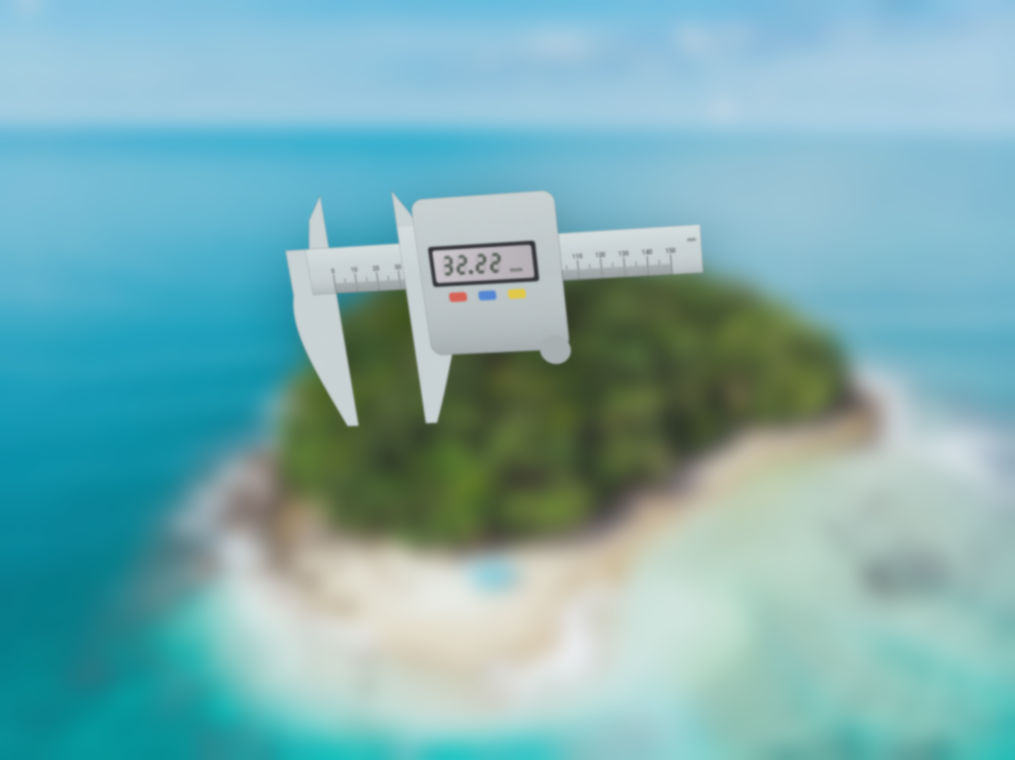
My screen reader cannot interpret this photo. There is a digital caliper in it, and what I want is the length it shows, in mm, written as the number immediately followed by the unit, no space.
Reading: 32.22mm
